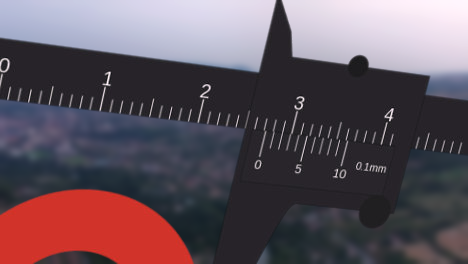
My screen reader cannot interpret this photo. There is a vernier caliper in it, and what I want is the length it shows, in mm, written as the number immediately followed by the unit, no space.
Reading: 27.2mm
